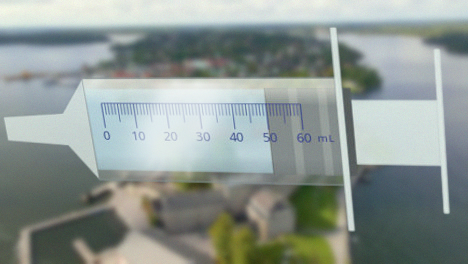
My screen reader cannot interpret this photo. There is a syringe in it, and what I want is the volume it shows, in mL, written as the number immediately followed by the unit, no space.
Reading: 50mL
